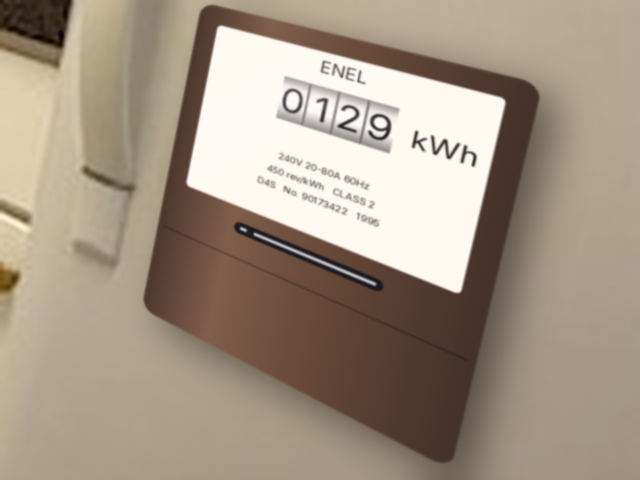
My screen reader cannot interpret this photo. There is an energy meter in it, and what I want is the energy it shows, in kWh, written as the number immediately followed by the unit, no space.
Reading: 129kWh
